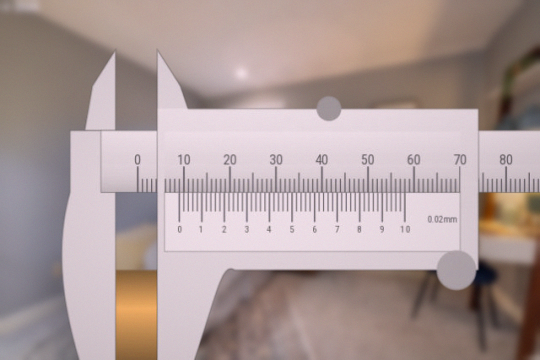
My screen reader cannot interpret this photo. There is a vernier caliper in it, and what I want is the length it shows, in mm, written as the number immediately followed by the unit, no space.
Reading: 9.0mm
